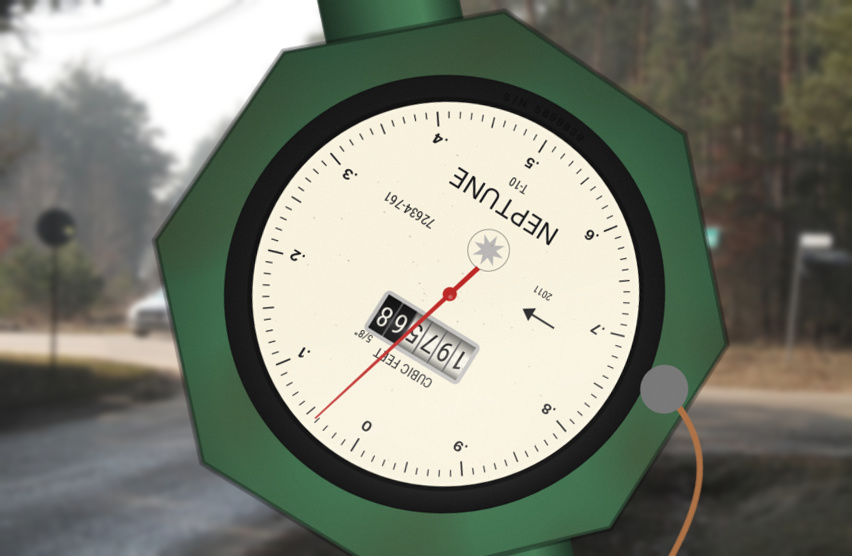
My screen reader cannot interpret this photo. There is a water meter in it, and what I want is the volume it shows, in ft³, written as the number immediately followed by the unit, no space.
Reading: 197568.04ft³
